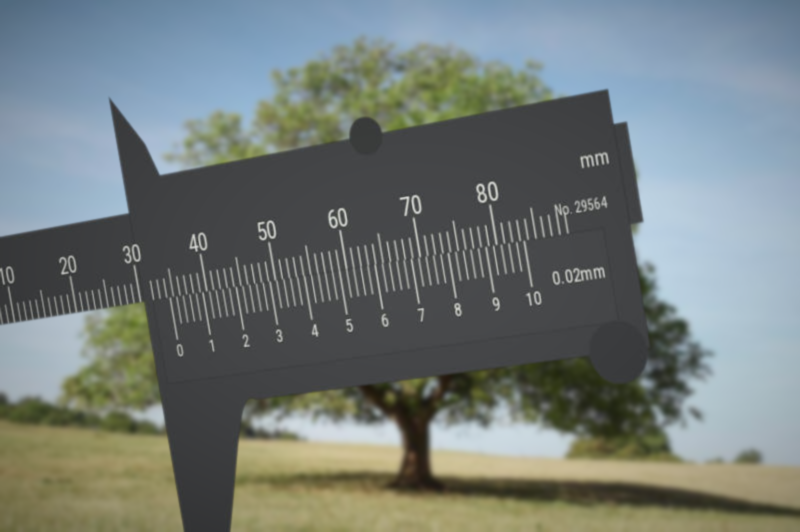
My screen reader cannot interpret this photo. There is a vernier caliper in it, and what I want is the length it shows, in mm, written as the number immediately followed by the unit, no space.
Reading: 34.5mm
